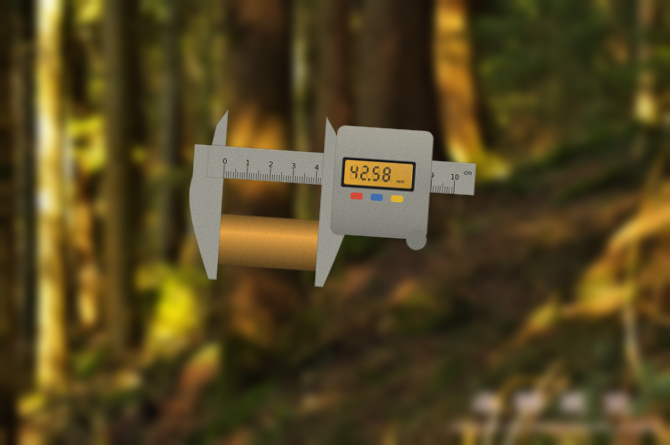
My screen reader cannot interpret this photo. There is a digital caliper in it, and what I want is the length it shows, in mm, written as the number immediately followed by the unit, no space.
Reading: 42.58mm
